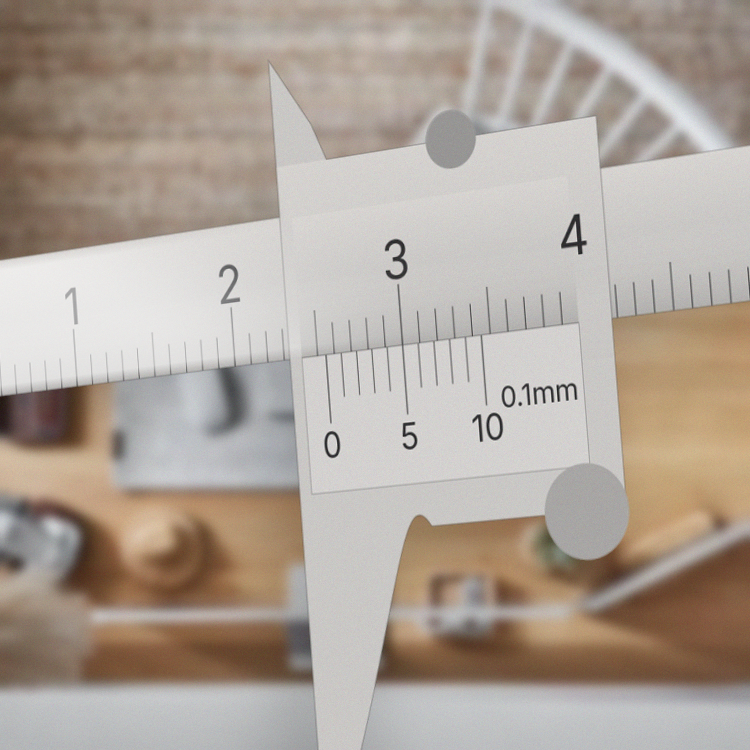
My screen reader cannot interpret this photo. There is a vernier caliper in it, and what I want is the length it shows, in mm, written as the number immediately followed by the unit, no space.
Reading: 25.5mm
